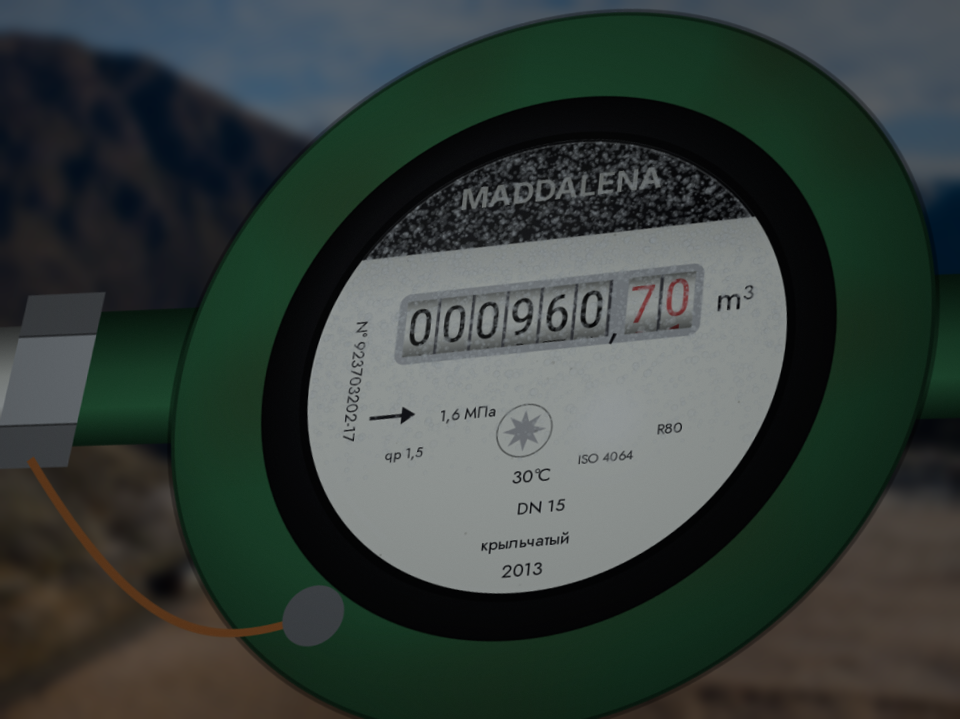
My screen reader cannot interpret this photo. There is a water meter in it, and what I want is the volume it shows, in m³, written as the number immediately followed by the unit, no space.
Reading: 960.70m³
